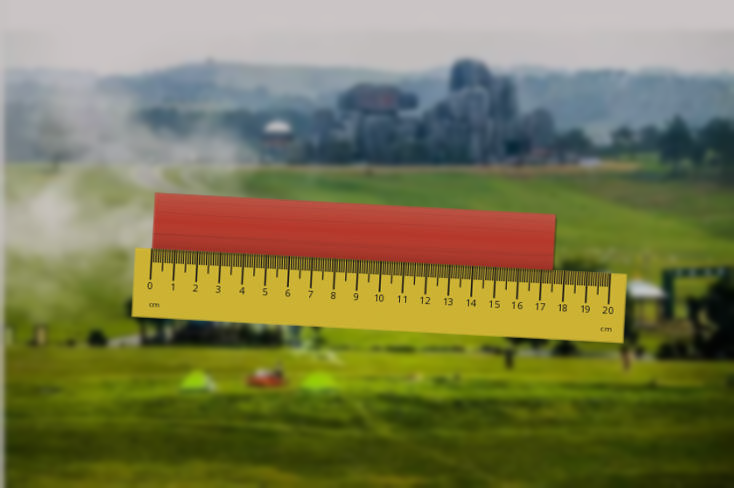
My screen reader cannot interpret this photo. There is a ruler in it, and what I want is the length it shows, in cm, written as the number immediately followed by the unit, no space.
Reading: 17.5cm
